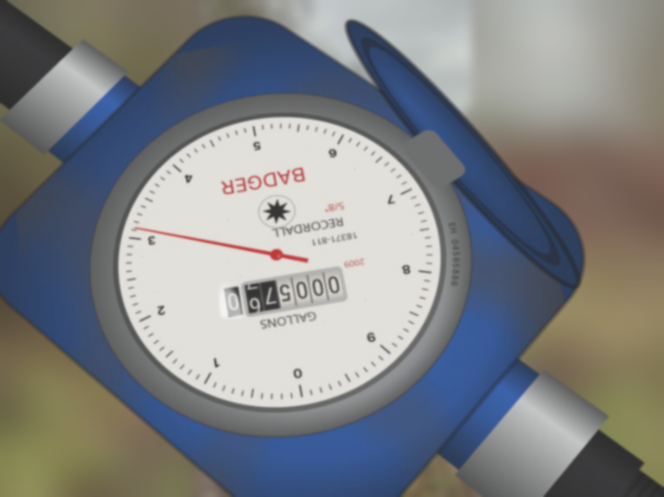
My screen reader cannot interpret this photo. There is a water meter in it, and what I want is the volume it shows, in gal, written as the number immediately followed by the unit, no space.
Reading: 5763.1gal
